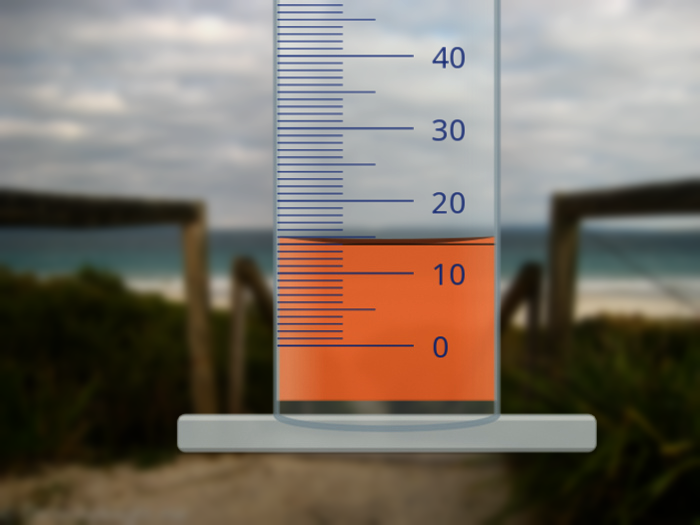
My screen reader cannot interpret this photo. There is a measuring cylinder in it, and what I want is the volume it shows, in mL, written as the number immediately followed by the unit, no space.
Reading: 14mL
